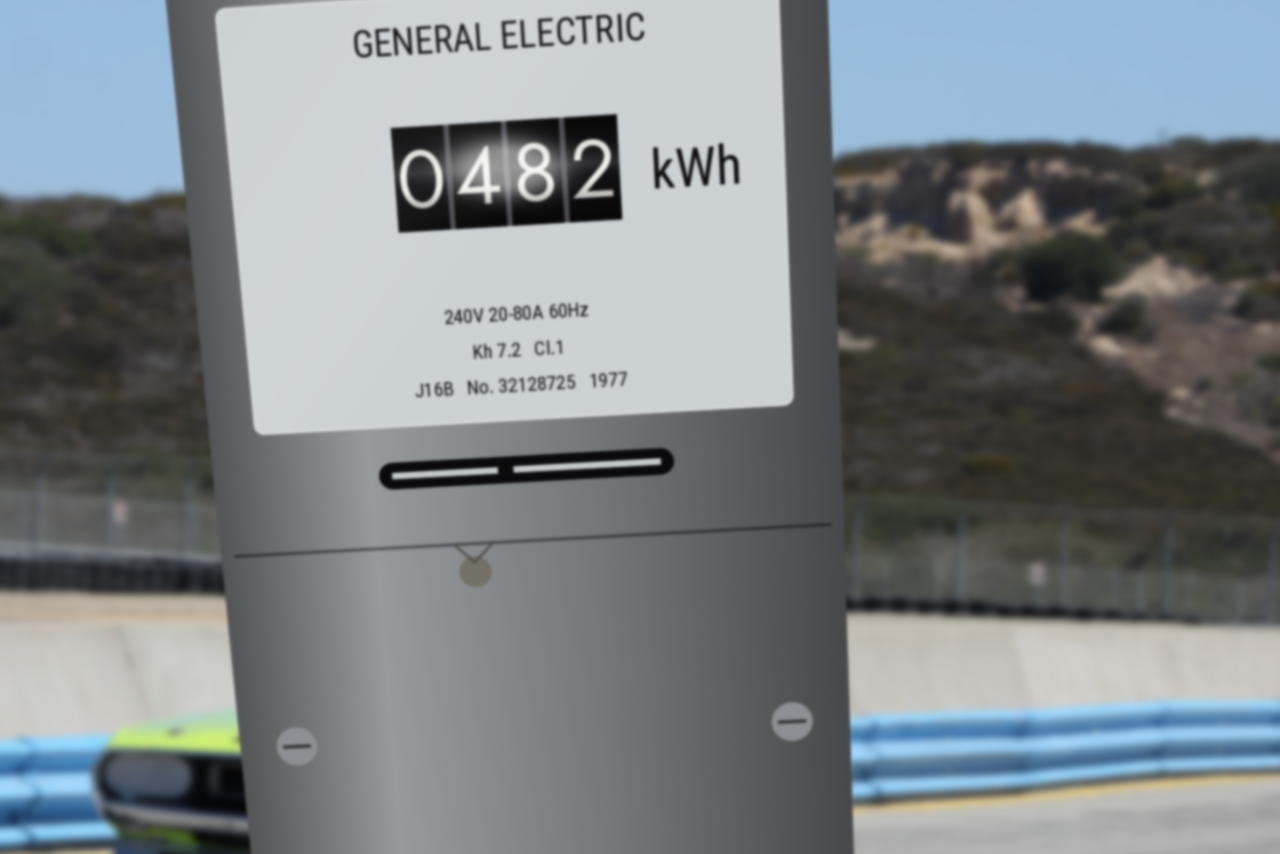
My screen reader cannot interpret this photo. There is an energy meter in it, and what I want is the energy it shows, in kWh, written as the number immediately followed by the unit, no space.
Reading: 482kWh
